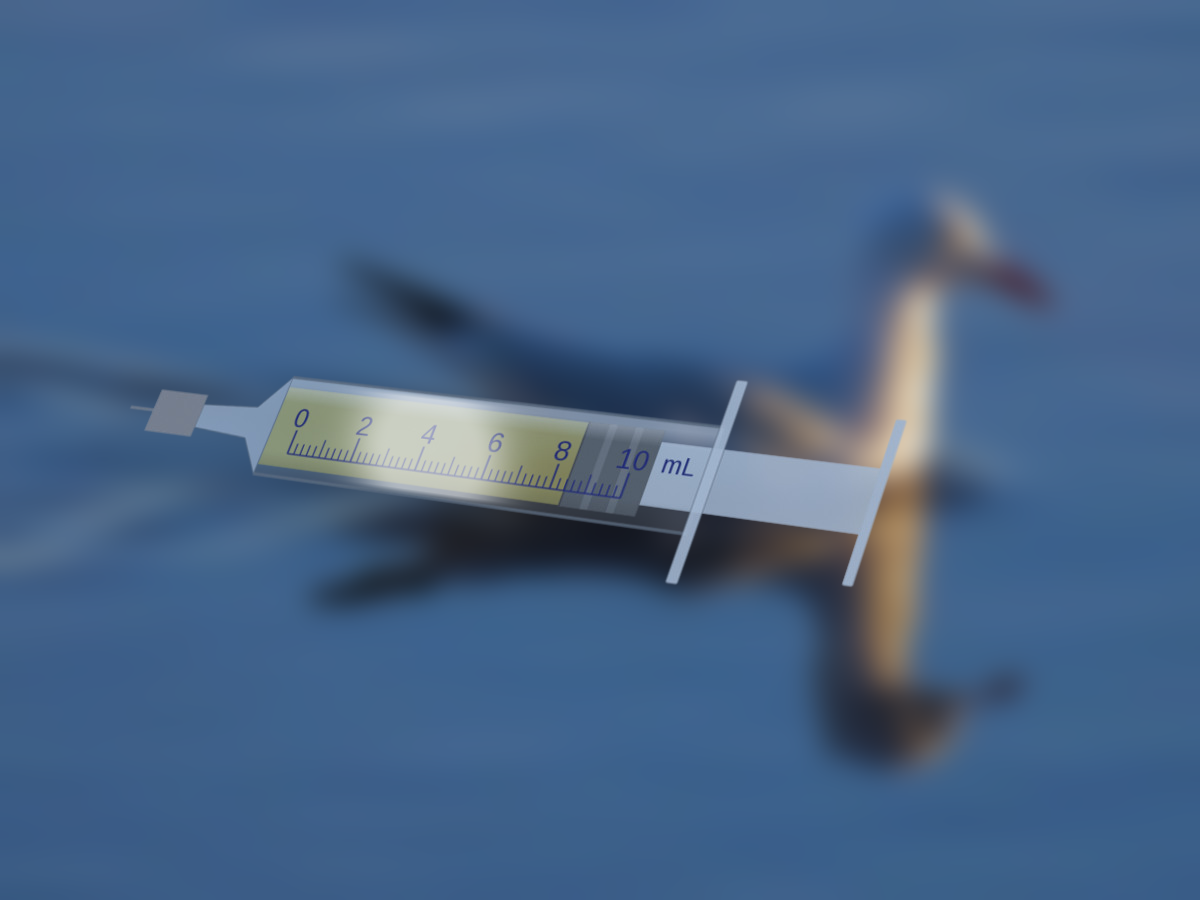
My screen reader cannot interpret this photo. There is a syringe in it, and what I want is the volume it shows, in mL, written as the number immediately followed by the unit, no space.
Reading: 8.4mL
